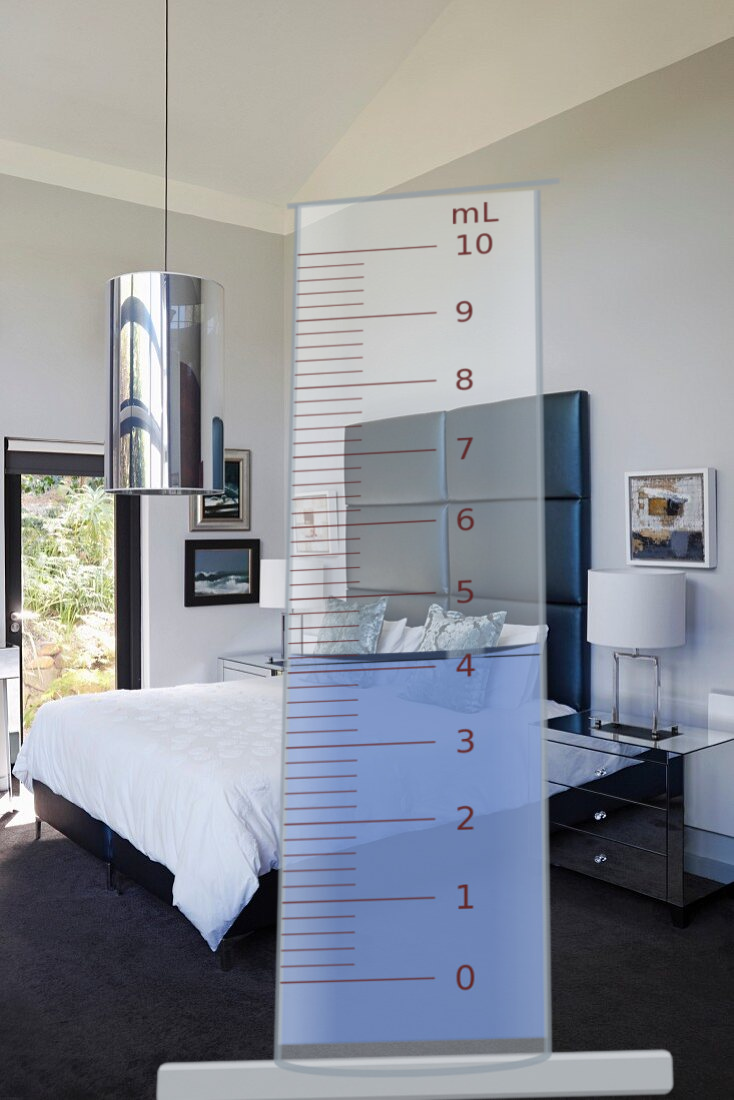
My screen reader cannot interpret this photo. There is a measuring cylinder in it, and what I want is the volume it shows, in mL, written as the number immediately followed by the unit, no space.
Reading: 4.1mL
